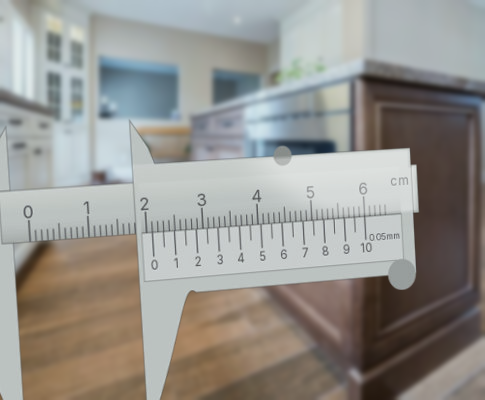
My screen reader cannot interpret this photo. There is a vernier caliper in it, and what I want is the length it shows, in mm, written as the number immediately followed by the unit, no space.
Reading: 21.0mm
